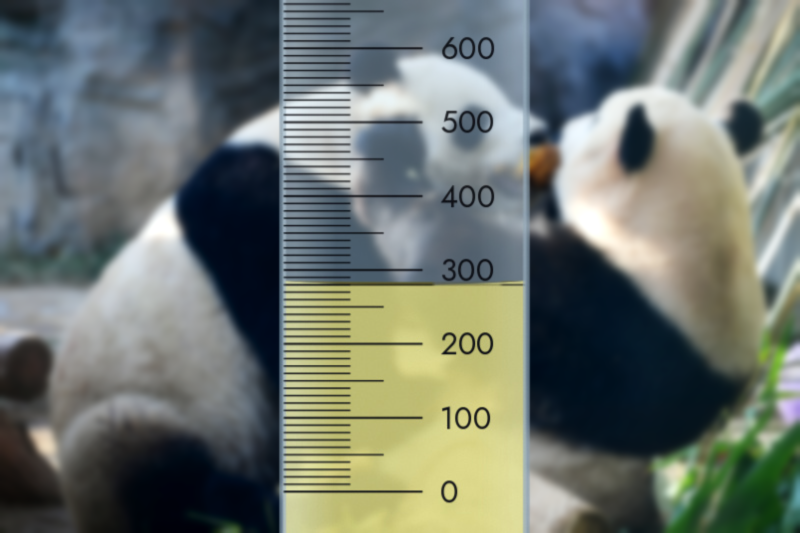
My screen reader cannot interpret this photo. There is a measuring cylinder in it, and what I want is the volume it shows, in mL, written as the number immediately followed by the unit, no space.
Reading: 280mL
